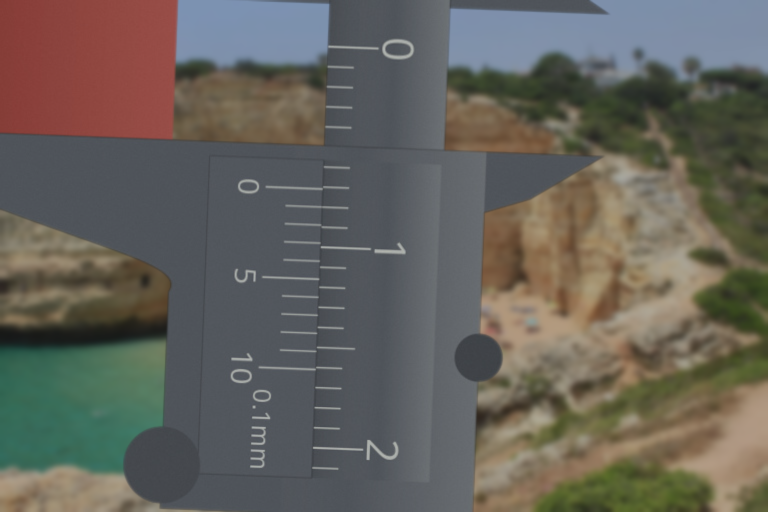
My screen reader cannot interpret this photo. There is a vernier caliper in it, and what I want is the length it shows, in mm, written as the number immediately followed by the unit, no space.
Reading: 7.1mm
